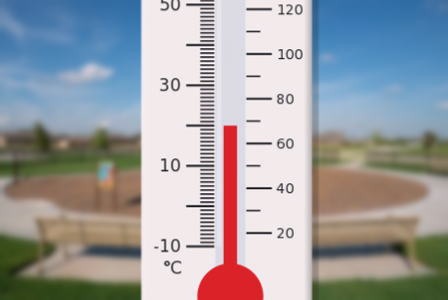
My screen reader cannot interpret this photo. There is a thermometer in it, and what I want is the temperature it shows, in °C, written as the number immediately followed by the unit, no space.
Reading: 20°C
